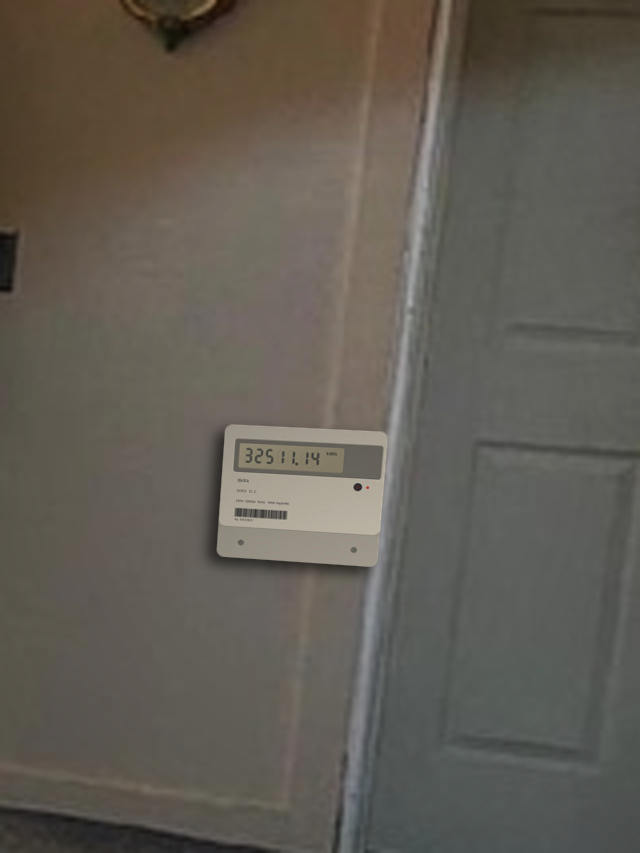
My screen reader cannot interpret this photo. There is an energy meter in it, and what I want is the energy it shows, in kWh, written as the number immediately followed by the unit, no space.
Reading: 32511.14kWh
